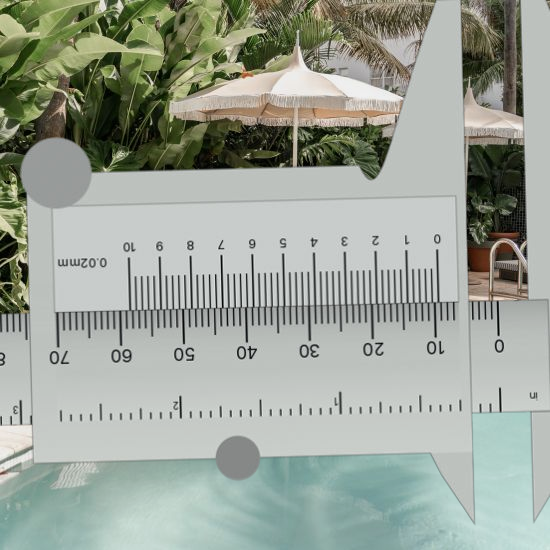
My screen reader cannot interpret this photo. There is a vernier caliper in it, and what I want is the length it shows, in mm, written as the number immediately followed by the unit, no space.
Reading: 9.4mm
